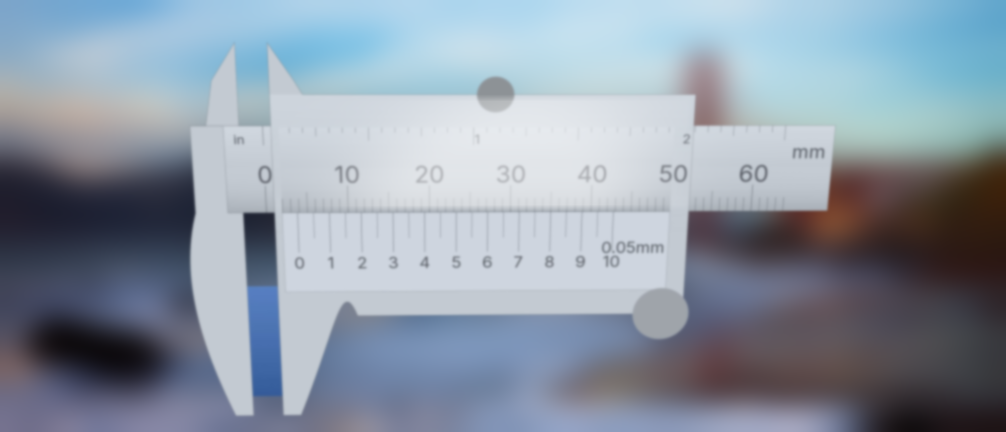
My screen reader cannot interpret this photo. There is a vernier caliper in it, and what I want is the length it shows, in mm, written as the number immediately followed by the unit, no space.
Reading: 3.8mm
